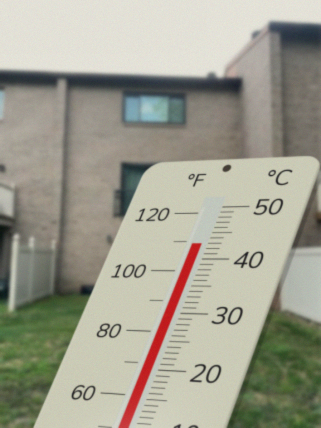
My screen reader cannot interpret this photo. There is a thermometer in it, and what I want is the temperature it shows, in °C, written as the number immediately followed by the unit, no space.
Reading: 43°C
